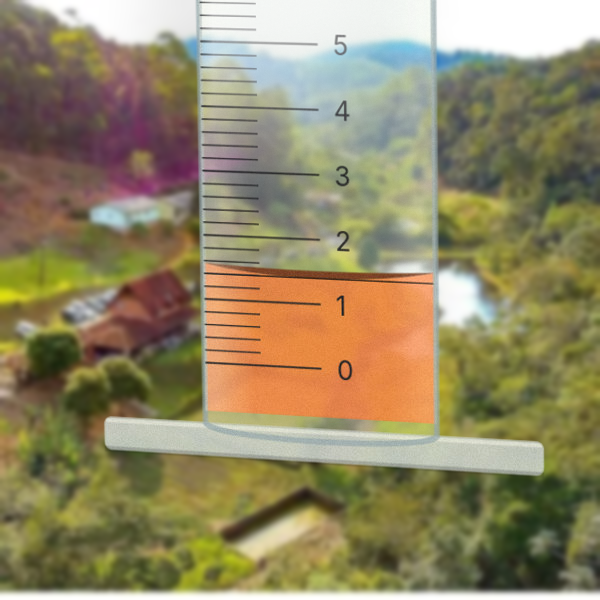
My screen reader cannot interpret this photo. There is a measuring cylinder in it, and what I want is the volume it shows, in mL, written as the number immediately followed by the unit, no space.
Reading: 1.4mL
